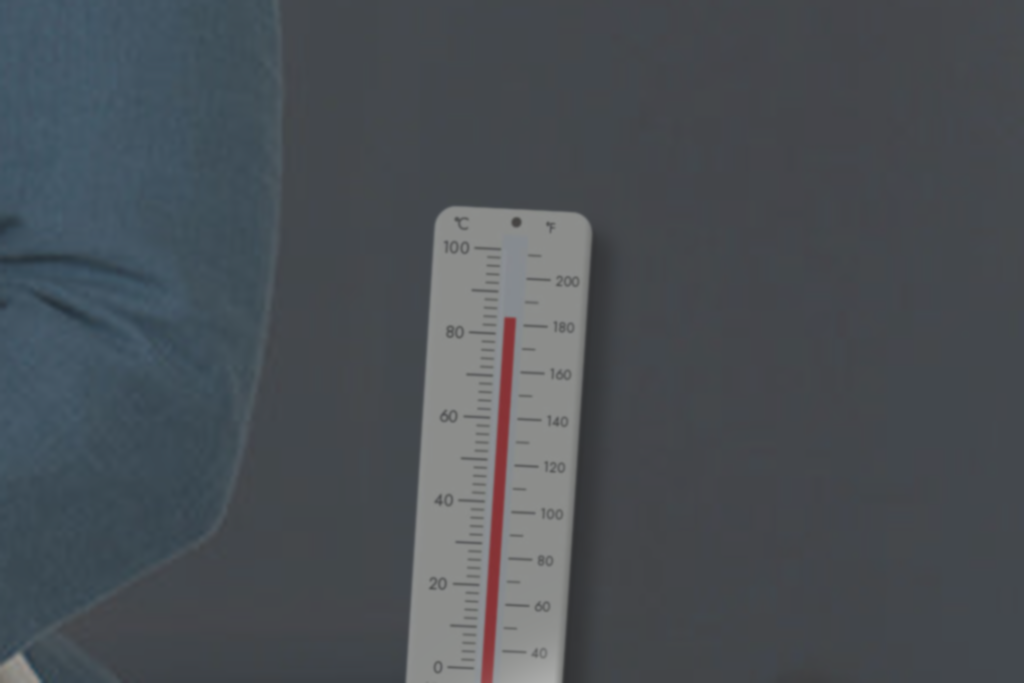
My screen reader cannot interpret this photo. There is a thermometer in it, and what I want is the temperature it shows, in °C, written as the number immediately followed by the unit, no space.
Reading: 84°C
